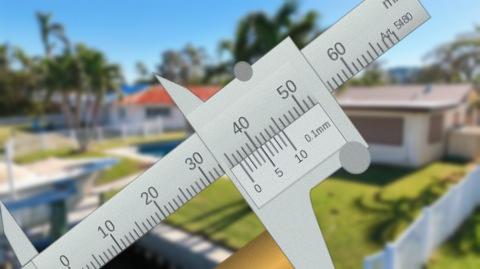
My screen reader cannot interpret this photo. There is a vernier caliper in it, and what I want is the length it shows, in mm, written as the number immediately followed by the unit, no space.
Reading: 36.2mm
